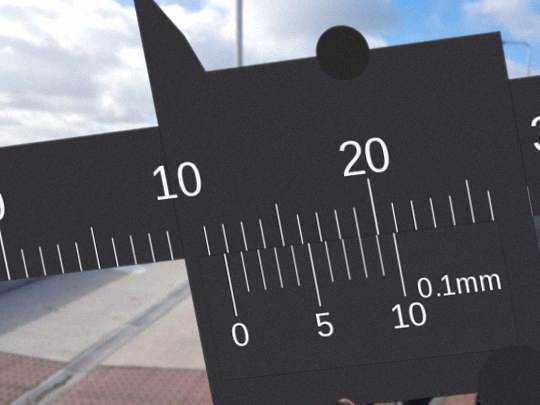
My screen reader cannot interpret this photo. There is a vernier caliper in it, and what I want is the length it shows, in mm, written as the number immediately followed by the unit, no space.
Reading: 11.8mm
